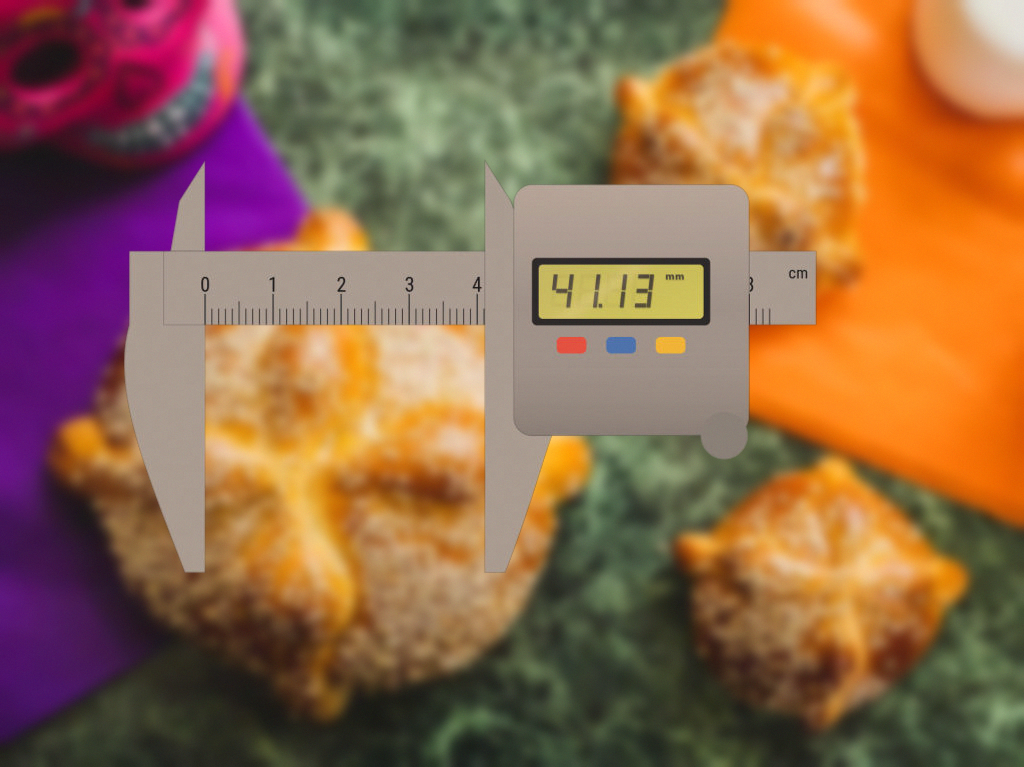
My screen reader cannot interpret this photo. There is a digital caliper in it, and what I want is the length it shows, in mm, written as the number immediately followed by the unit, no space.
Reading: 41.13mm
